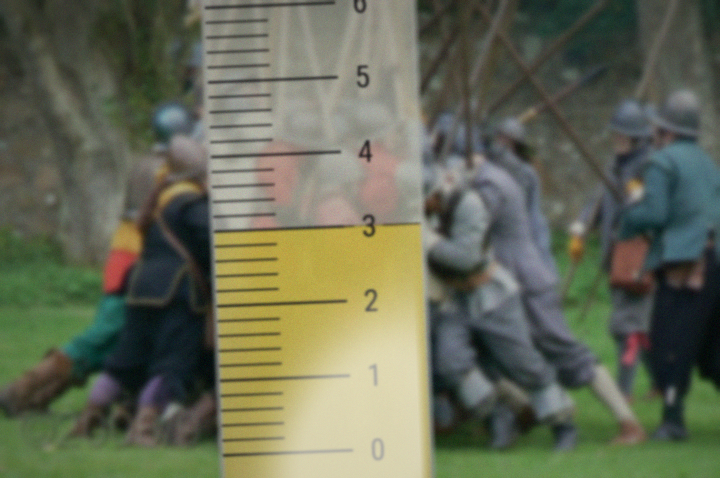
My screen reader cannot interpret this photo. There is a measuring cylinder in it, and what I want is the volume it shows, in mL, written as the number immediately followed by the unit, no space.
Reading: 3mL
